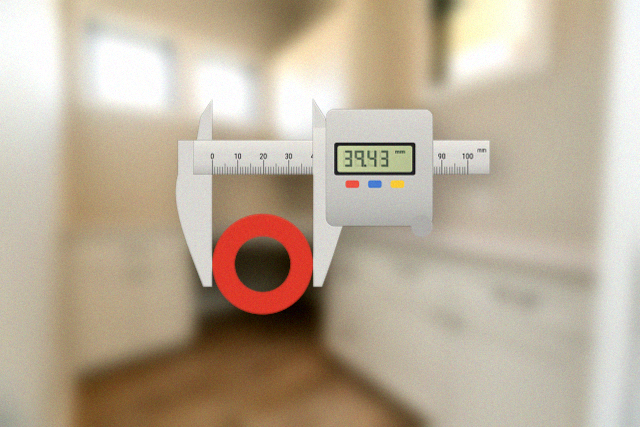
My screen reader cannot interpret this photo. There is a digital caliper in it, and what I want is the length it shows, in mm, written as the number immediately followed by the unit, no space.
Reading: 39.43mm
